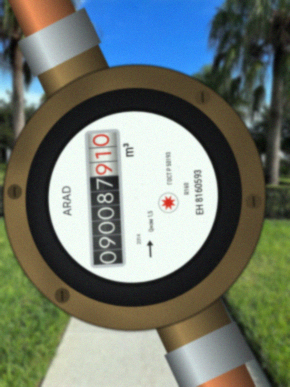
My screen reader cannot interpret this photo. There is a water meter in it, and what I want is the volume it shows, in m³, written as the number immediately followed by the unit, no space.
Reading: 90087.910m³
